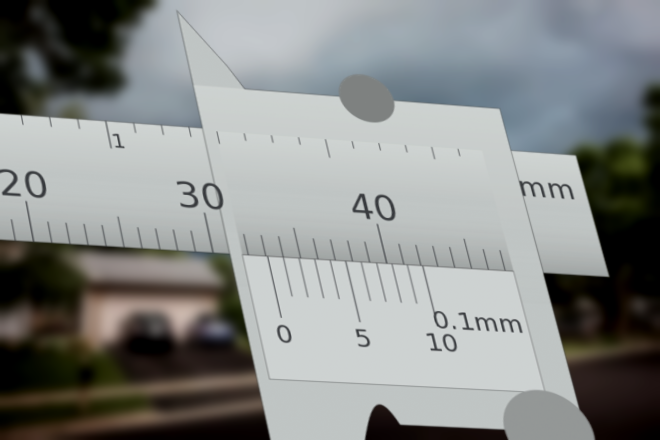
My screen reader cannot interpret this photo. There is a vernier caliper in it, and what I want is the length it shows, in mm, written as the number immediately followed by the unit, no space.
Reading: 33.1mm
